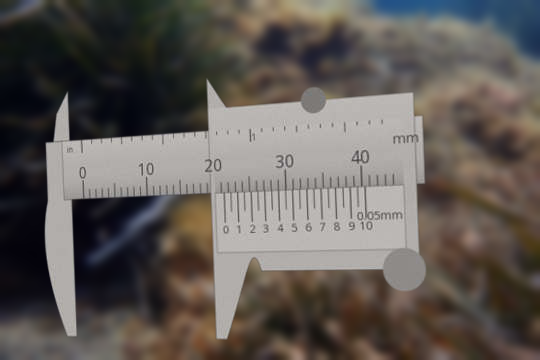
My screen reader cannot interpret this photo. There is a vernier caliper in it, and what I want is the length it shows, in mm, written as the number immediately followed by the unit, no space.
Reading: 21.4mm
